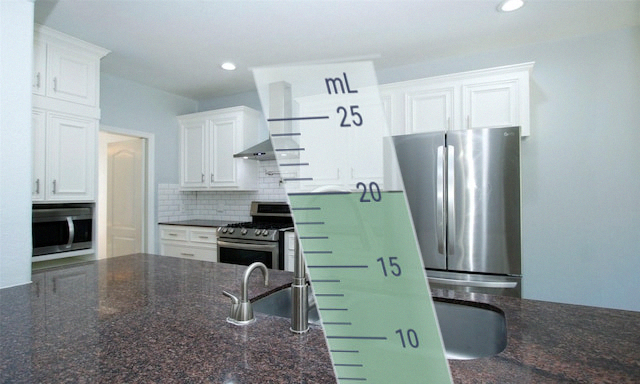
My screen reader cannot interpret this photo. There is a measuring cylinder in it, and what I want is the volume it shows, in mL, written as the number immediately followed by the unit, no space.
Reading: 20mL
